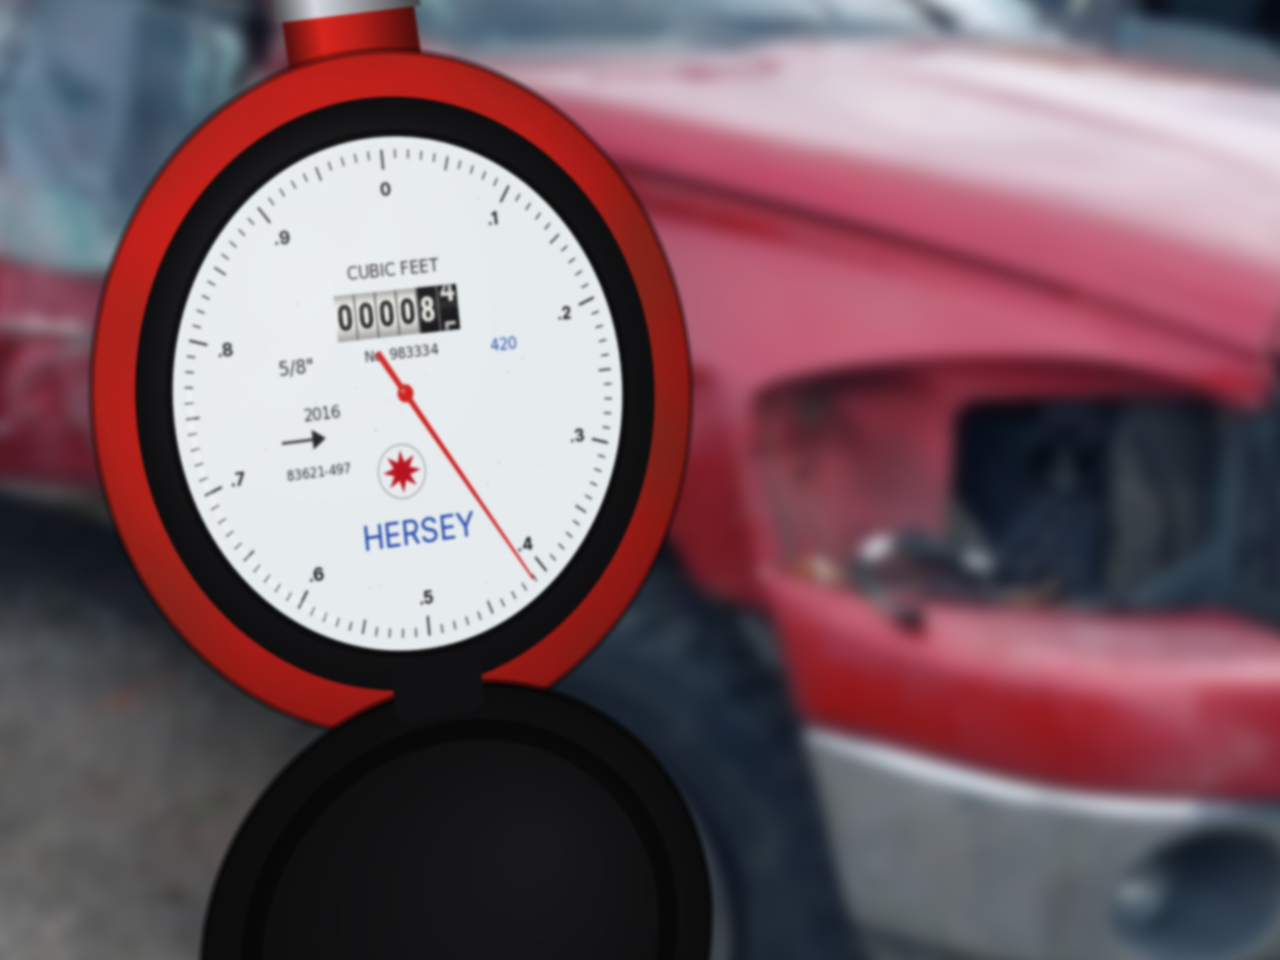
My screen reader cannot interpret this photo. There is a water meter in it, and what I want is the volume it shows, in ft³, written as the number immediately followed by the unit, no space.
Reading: 84.41ft³
